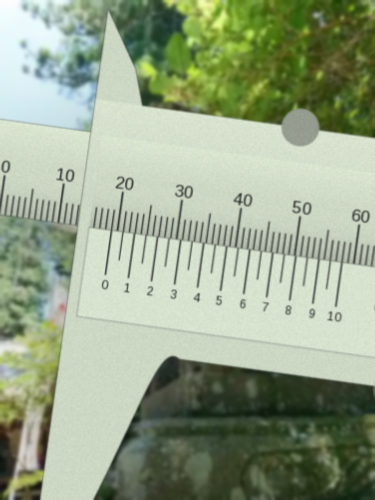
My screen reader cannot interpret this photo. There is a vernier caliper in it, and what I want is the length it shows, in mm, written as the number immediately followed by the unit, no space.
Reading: 19.0mm
